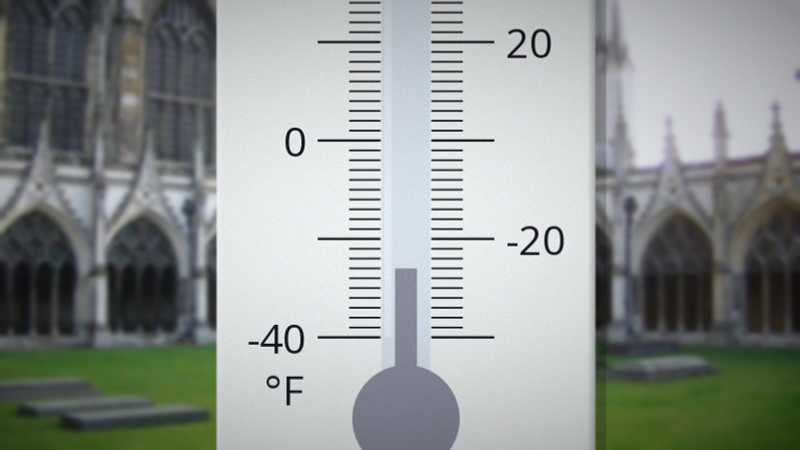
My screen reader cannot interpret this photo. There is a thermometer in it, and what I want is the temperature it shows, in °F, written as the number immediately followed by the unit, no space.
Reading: -26°F
